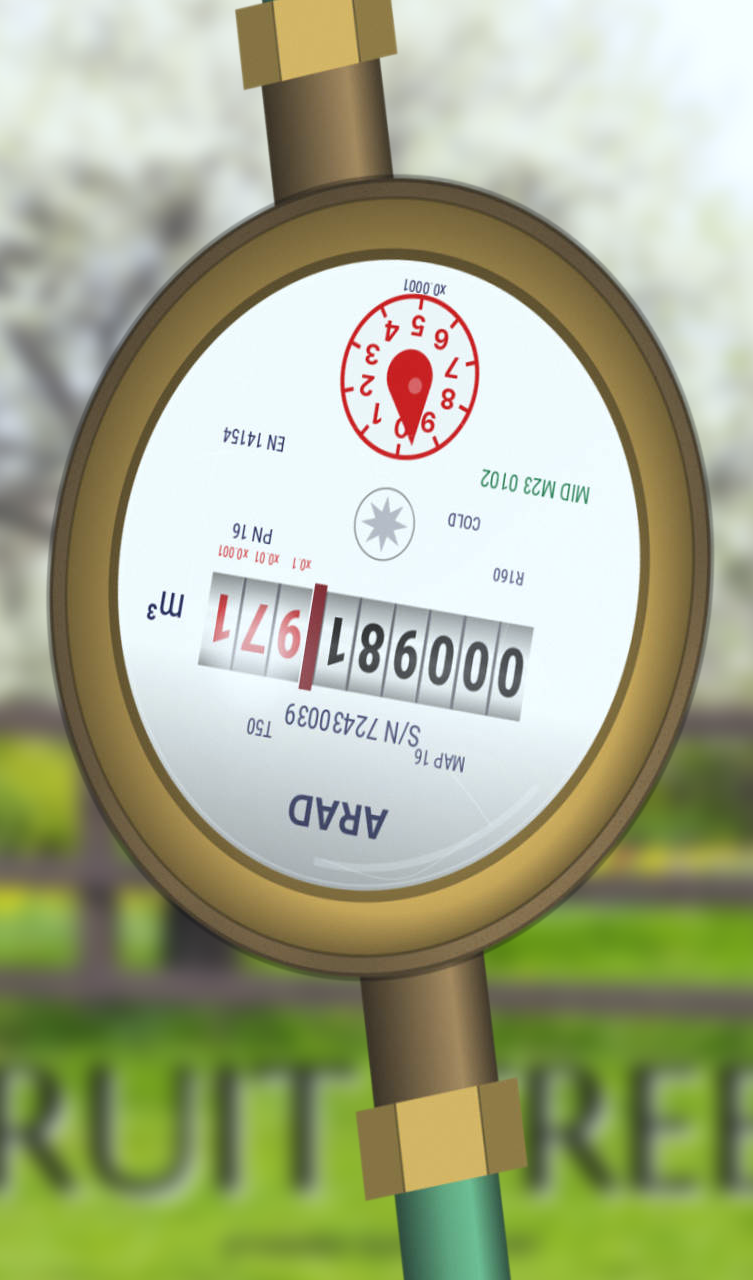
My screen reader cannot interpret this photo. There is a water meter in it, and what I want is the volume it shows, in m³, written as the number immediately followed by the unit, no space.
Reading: 981.9709m³
